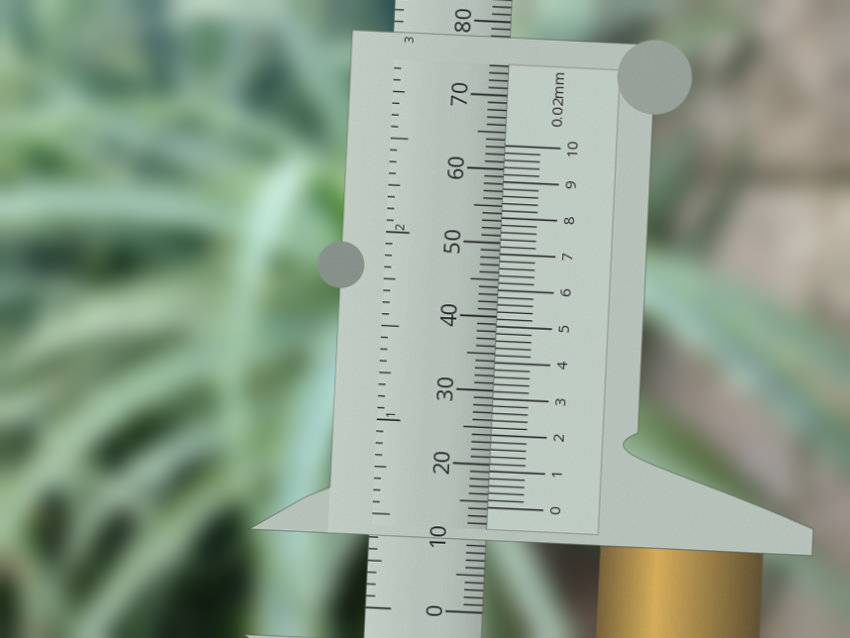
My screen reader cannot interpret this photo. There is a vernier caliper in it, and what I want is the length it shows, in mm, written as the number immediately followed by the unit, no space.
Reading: 14.2mm
